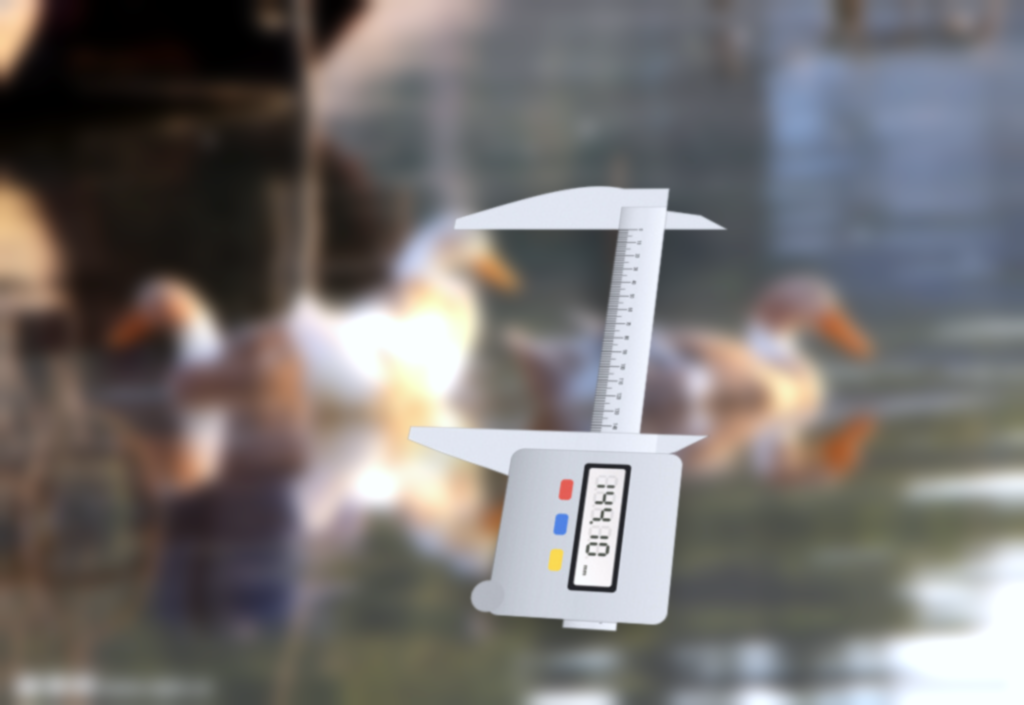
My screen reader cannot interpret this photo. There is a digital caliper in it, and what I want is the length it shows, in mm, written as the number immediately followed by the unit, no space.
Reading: 144.10mm
